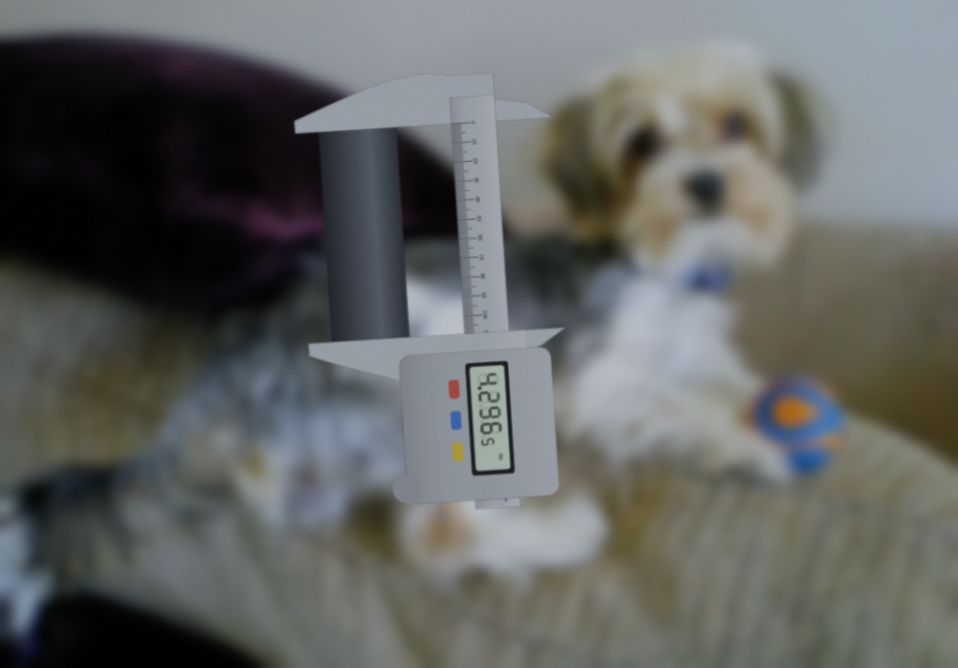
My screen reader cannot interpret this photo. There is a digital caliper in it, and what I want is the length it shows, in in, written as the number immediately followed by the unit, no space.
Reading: 4.2965in
